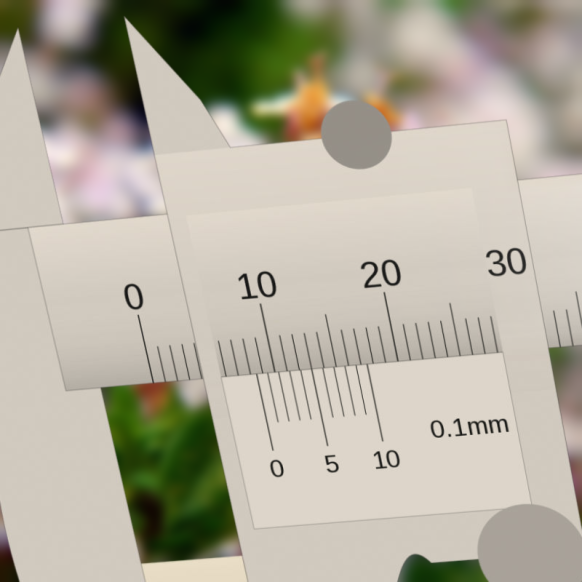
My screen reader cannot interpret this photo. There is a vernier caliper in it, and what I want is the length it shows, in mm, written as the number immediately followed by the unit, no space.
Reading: 8.5mm
